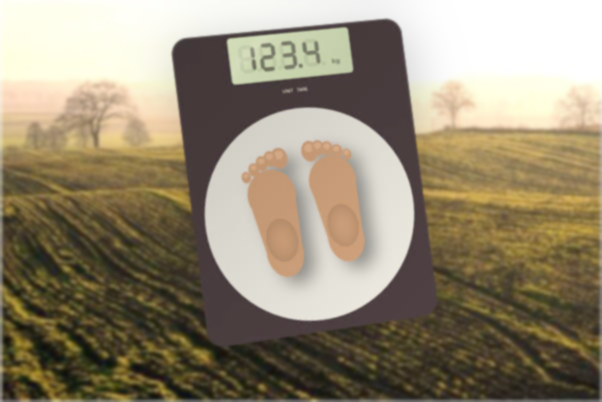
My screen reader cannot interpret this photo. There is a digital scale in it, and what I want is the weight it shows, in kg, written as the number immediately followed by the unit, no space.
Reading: 123.4kg
